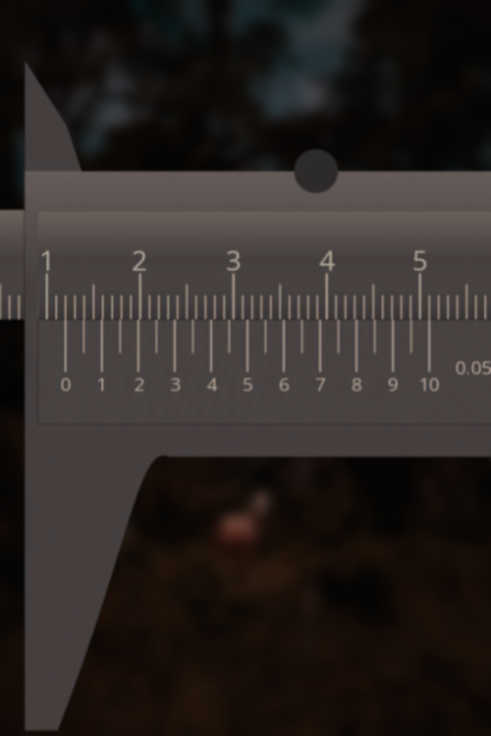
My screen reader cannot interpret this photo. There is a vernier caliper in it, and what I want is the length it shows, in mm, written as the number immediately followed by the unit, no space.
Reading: 12.0mm
